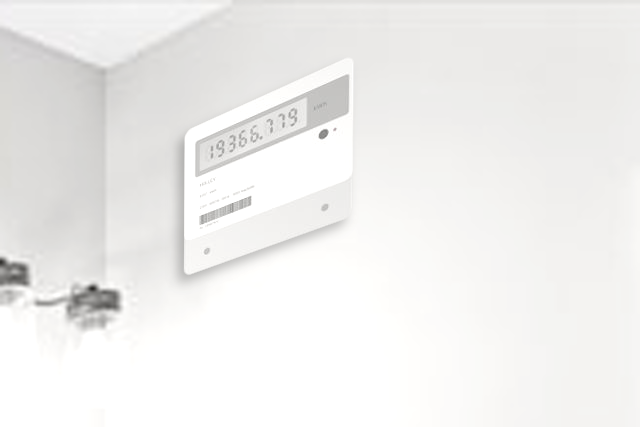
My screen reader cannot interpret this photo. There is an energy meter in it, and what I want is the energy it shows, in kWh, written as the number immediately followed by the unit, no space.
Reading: 19366.779kWh
